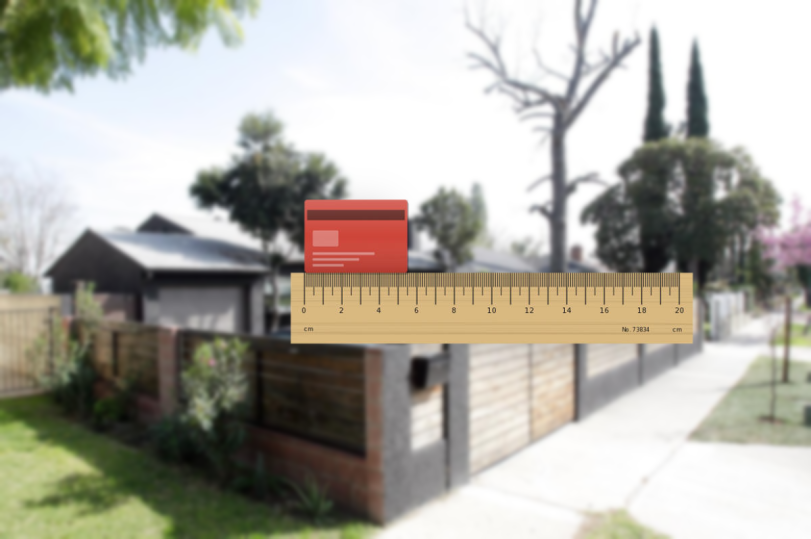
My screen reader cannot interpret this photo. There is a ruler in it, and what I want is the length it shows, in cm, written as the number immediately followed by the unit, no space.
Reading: 5.5cm
